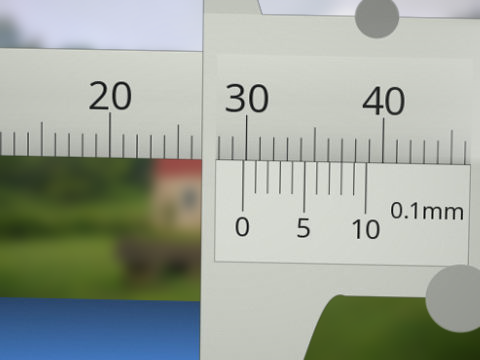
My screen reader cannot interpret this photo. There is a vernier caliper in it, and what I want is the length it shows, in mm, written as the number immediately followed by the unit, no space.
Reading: 29.8mm
